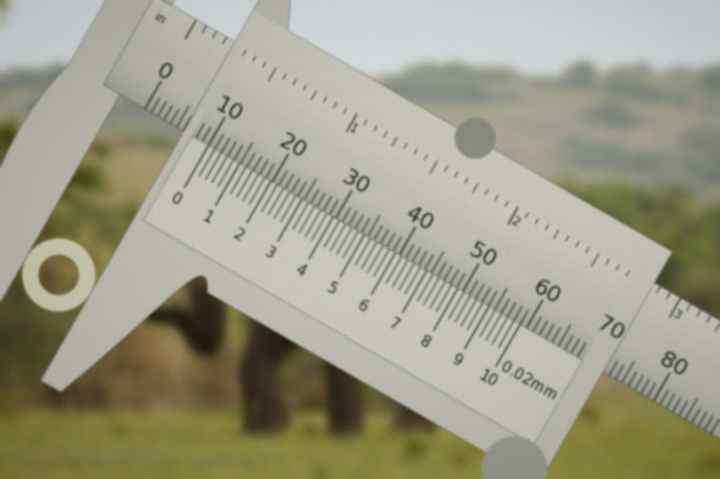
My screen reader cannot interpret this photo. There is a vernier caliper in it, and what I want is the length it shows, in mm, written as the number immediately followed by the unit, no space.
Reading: 10.0mm
